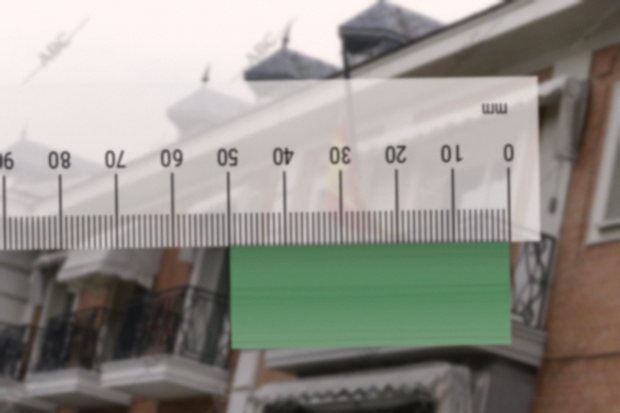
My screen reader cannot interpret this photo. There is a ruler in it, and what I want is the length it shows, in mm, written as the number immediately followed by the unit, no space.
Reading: 50mm
